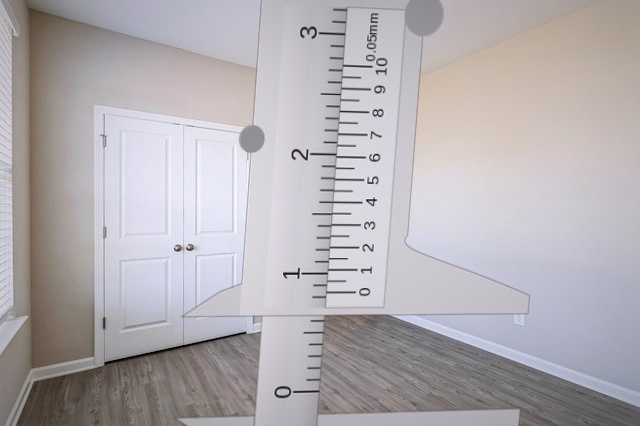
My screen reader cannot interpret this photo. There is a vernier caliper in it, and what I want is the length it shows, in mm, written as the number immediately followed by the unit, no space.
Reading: 8.4mm
